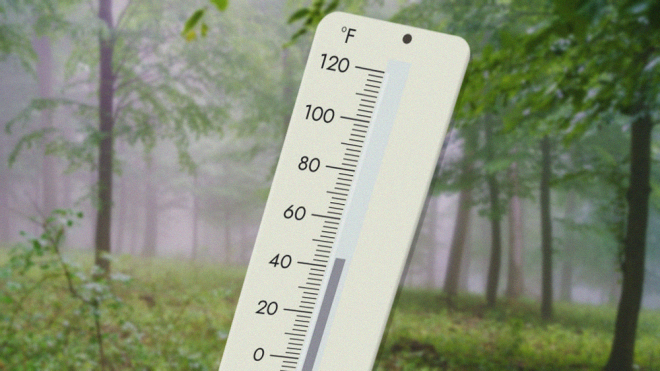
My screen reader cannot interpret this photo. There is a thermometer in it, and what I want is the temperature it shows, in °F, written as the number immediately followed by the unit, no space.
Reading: 44°F
